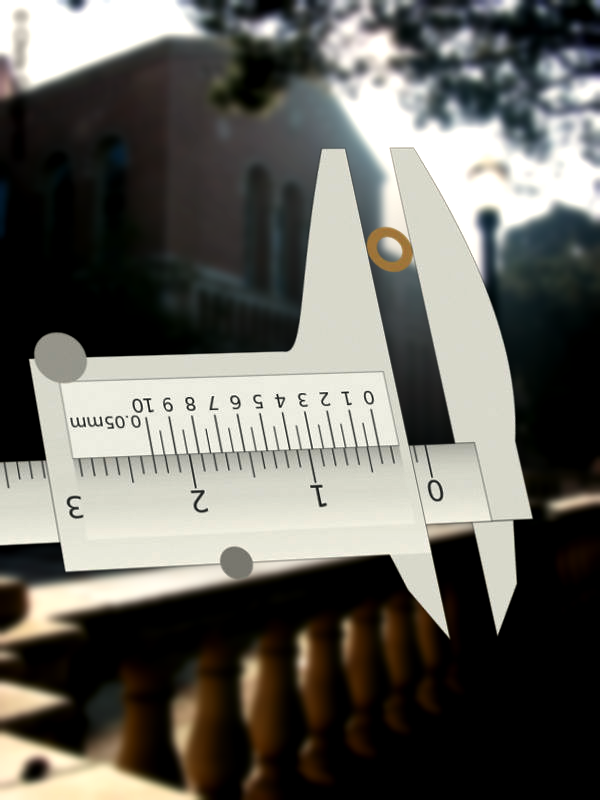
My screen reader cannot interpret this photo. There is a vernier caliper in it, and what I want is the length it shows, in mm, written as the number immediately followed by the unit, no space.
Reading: 4.0mm
